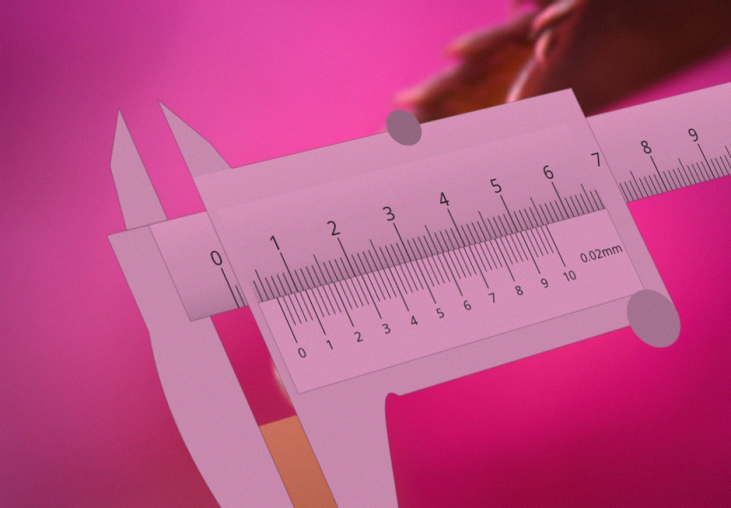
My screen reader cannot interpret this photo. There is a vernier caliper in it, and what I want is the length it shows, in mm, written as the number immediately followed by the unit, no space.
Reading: 6.4mm
